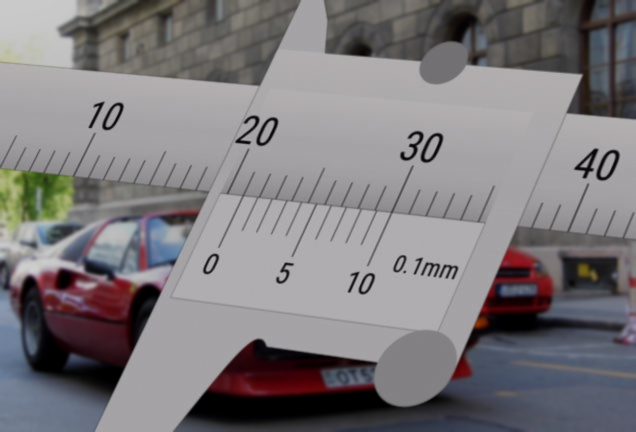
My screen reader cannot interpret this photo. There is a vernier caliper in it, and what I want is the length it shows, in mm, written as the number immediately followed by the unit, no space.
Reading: 21.0mm
